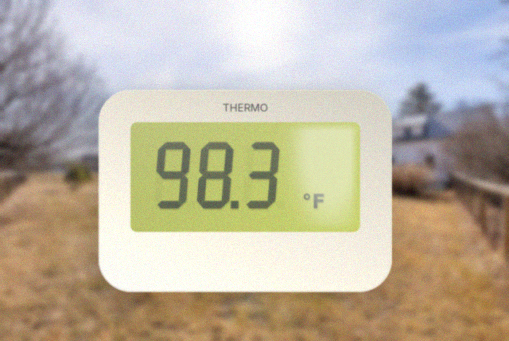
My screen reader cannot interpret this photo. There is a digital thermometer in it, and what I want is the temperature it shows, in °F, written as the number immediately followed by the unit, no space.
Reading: 98.3°F
